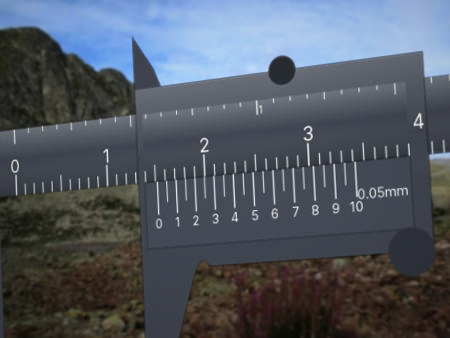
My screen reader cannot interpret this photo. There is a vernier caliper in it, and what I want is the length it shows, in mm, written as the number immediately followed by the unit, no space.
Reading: 15.2mm
